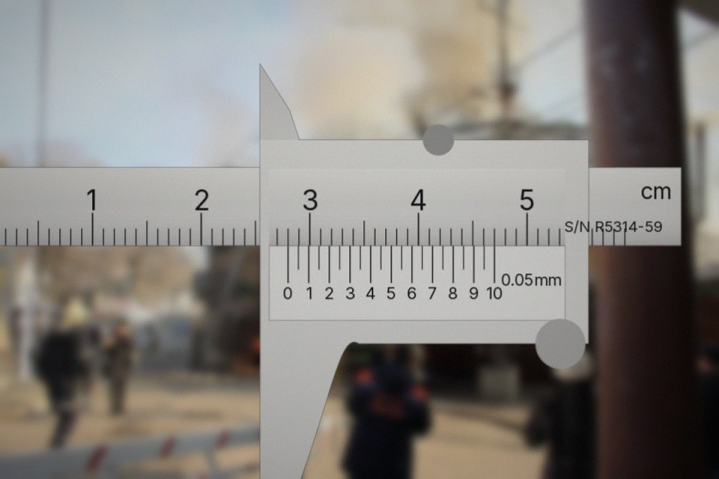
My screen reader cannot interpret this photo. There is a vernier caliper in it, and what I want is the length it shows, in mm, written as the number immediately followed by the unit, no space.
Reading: 28.0mm
